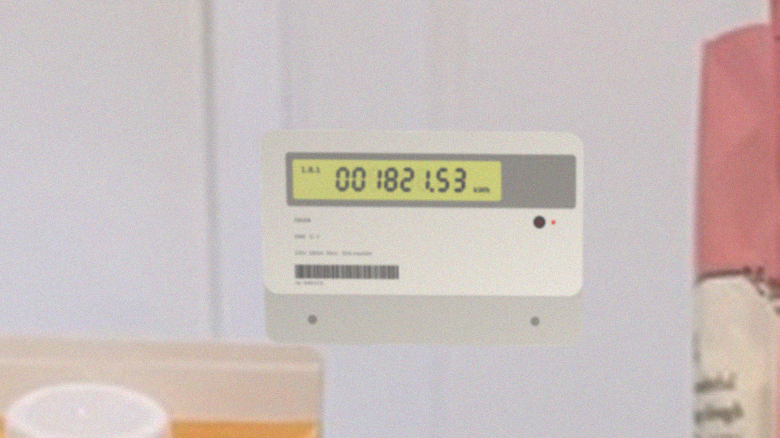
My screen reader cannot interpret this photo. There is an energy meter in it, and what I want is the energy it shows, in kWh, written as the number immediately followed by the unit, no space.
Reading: 1821.53kWh
